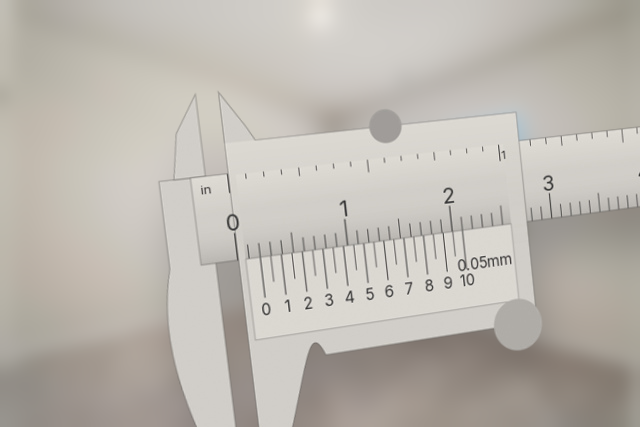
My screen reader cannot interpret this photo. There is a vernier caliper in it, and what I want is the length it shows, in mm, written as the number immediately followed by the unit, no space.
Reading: 2.0mm
